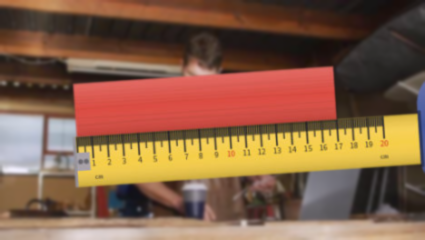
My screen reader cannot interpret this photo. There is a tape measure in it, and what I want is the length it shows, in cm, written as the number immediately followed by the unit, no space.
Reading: 17cm
